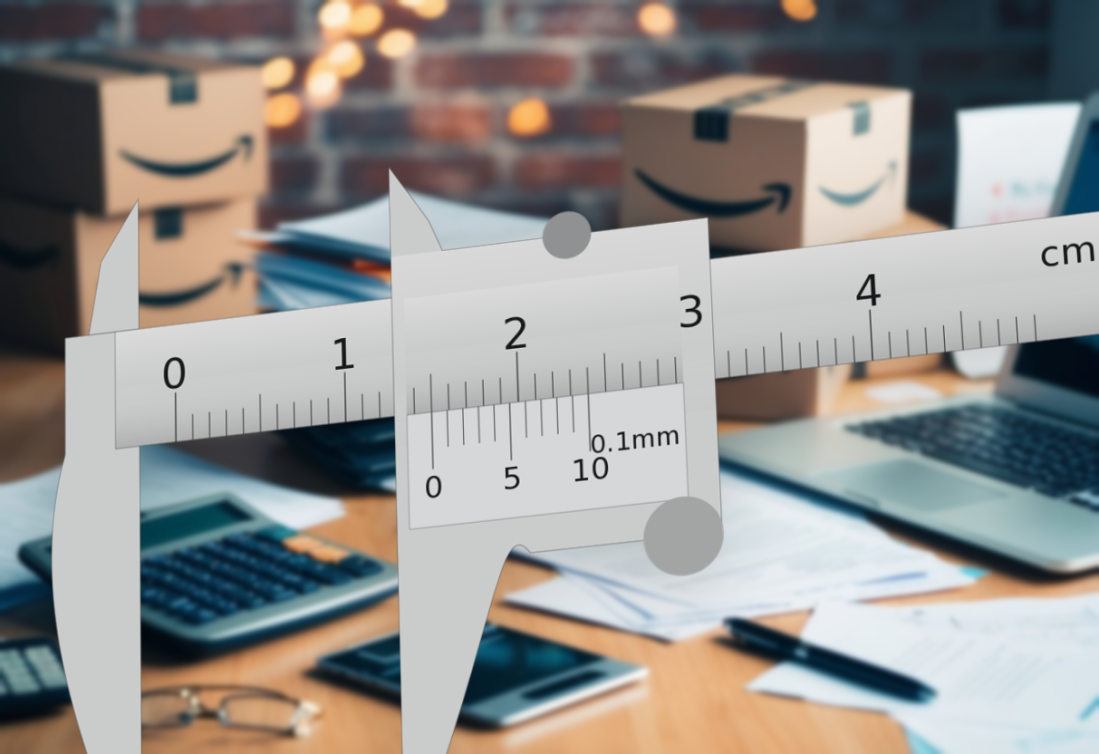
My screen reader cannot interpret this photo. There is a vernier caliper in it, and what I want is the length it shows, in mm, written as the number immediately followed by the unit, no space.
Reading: 15.0mm
